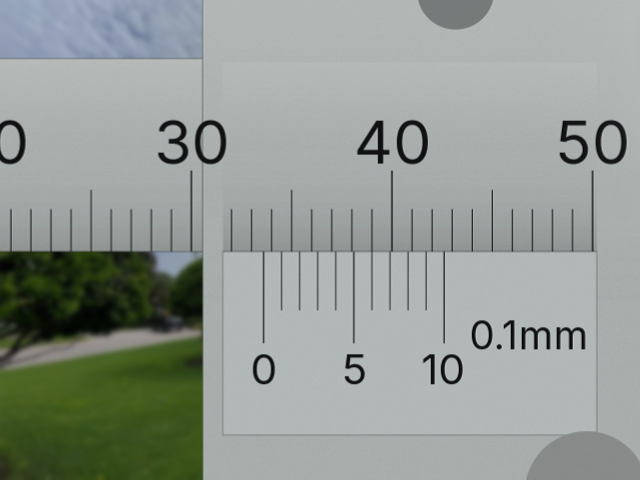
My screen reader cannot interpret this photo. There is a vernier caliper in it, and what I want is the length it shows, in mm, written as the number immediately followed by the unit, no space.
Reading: 33.6mm
